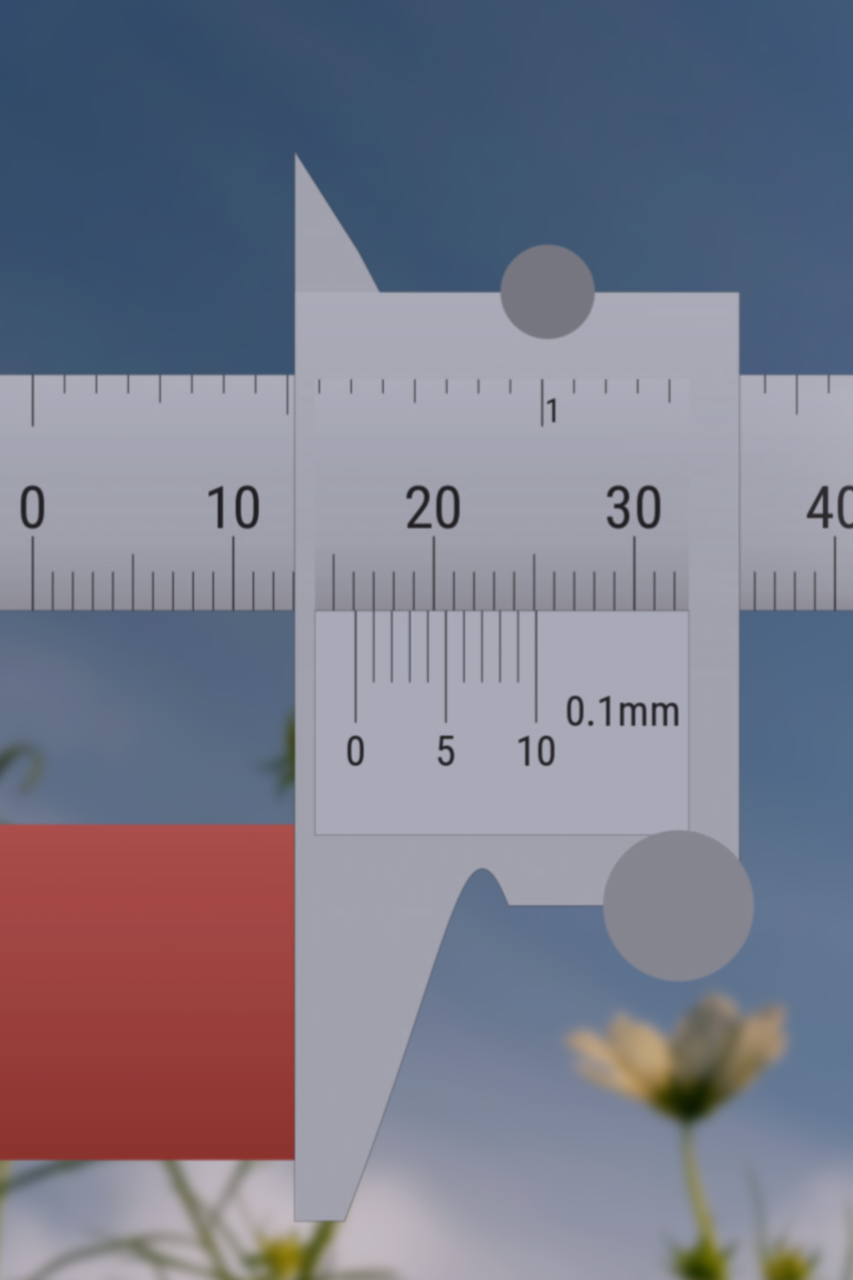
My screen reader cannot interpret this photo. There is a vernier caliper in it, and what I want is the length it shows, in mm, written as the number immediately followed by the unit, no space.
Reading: 16.1mm
